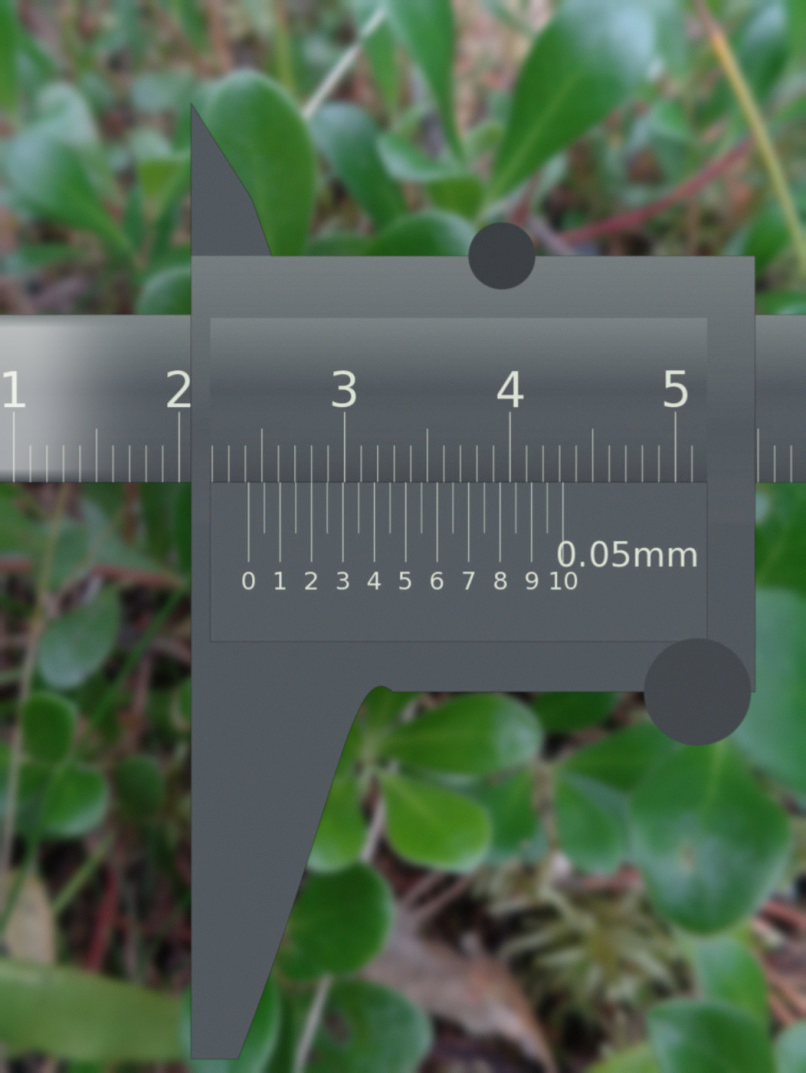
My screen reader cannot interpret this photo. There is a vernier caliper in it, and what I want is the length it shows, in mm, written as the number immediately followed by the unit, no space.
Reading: 24.2mm
